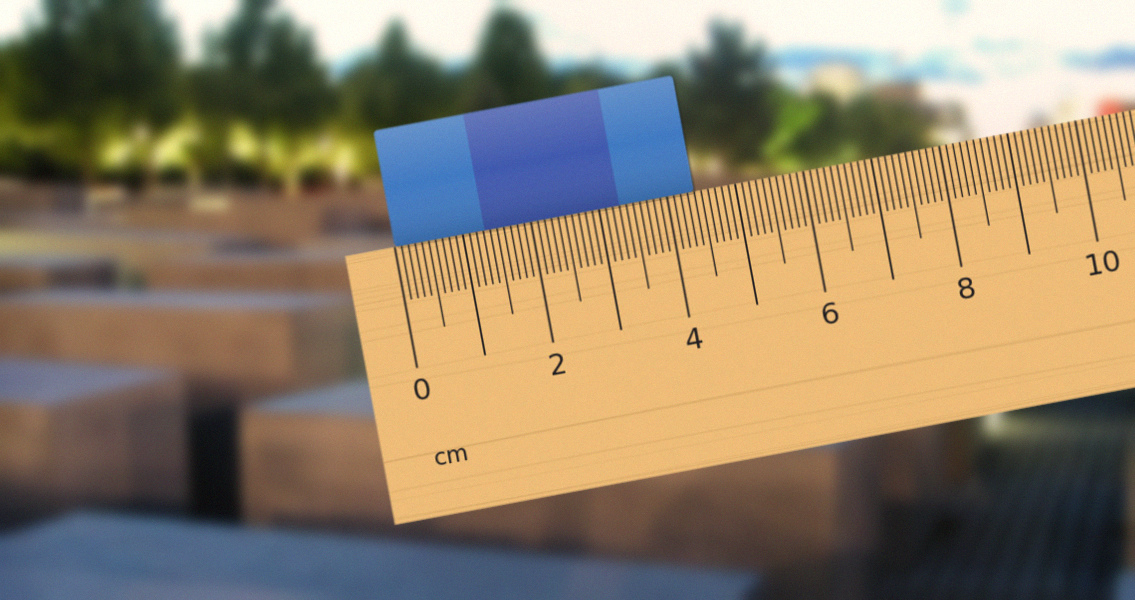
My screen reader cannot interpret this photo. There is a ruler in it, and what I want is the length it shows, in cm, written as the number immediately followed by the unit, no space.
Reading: 4.4cm
